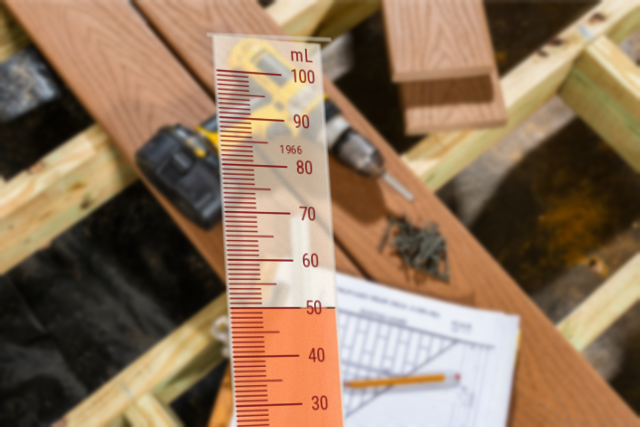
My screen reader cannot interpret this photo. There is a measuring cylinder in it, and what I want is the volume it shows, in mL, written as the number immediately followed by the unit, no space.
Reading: 50mL
